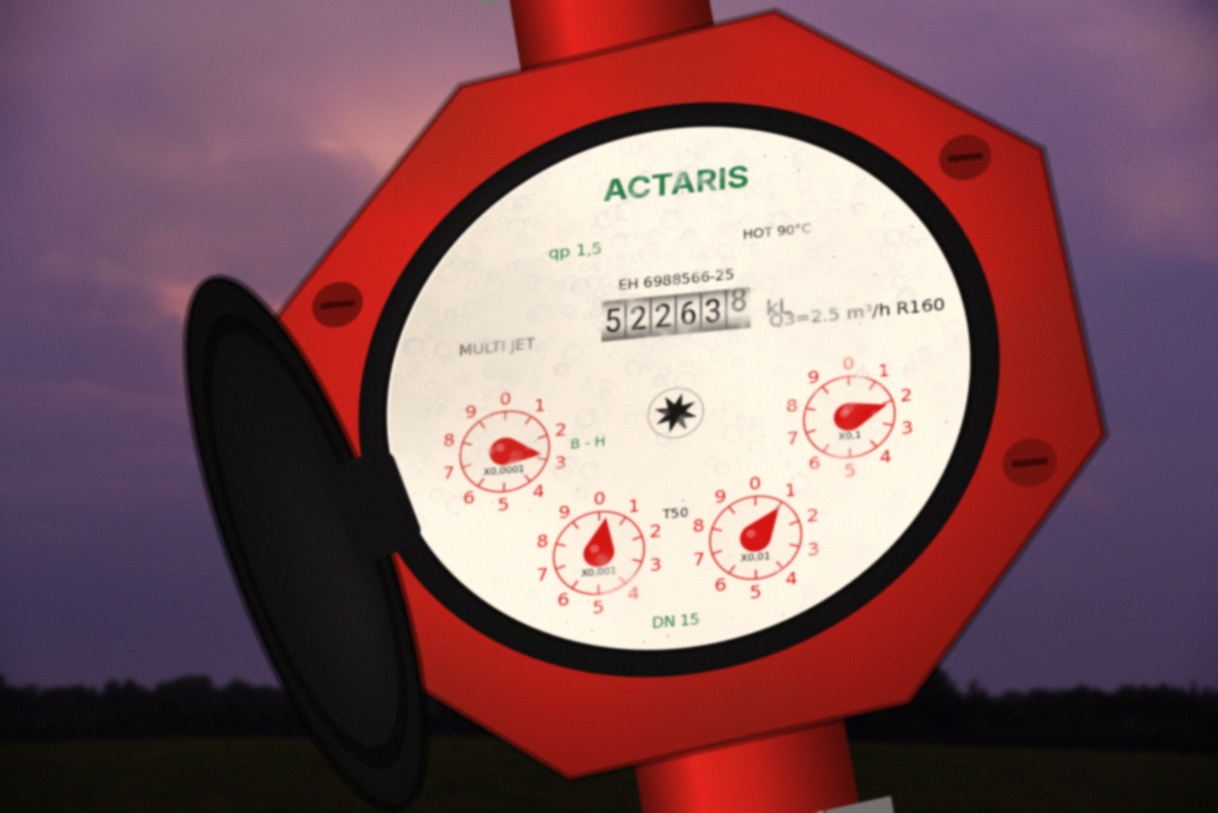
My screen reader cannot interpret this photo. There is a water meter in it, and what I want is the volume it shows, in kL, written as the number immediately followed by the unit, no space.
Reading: 522638.2102kL
